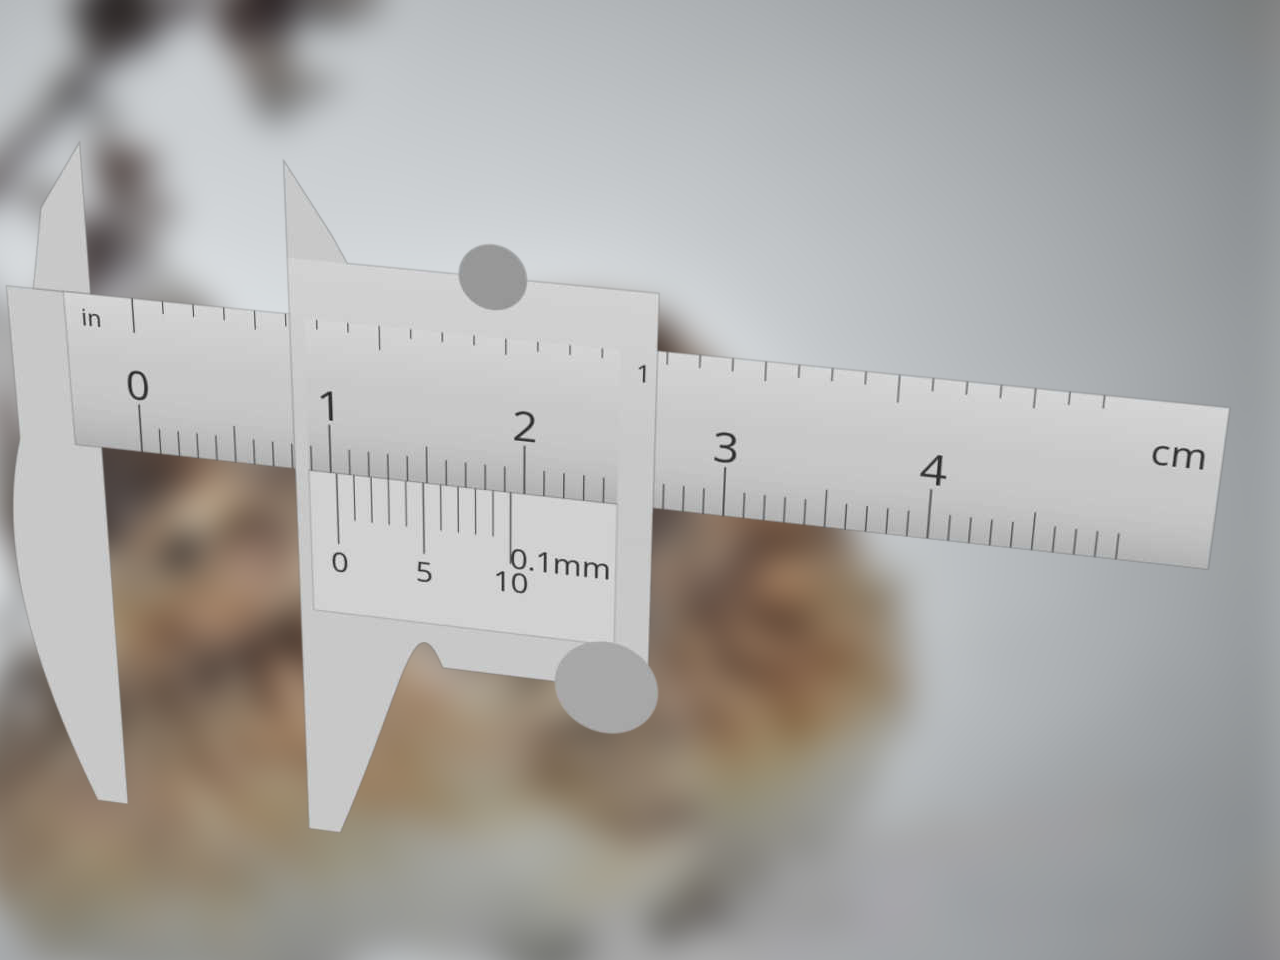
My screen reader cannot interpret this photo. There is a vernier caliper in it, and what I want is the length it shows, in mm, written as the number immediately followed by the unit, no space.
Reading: 10.3mm
